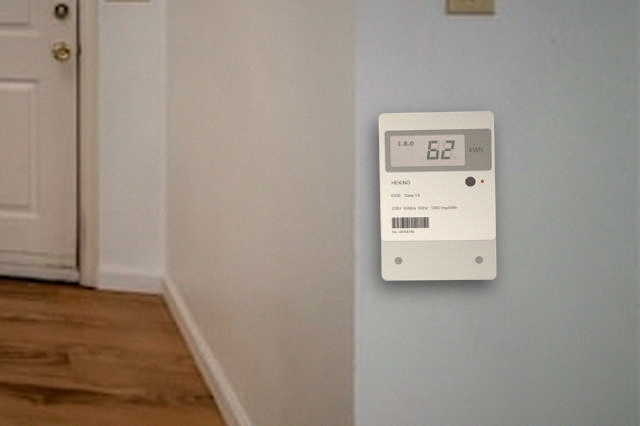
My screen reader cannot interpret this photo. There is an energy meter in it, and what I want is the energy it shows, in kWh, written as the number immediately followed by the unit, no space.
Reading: 62kWh
